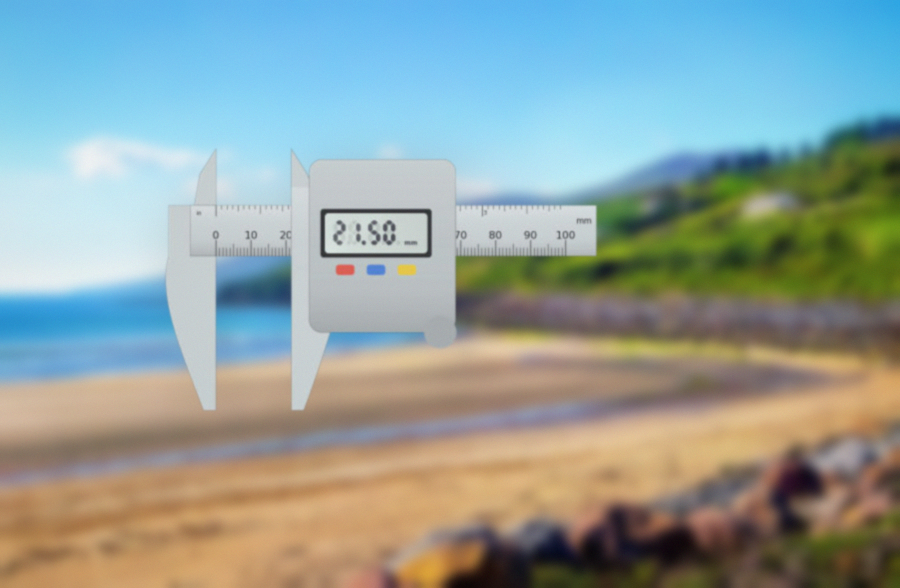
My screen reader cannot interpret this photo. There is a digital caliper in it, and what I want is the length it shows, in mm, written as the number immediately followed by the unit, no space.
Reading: 21.50mm
